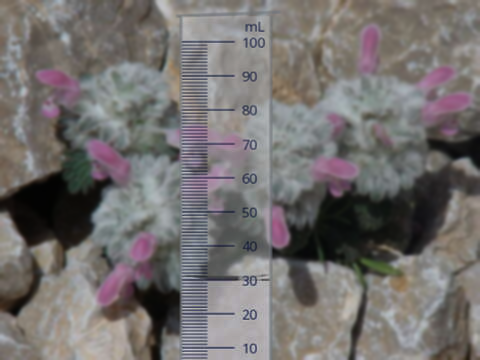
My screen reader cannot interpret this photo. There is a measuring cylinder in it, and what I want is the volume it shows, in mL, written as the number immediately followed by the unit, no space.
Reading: 30mL
